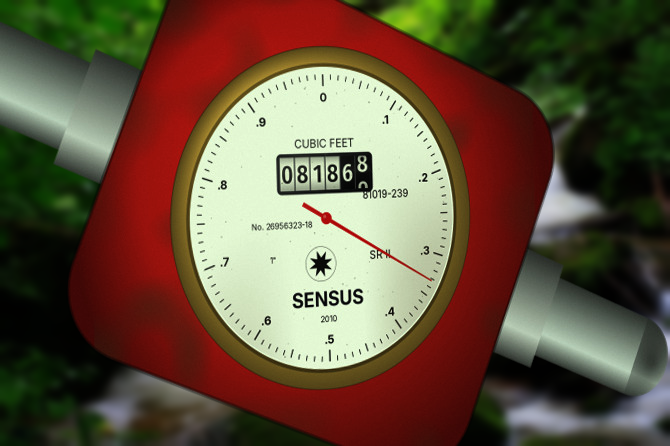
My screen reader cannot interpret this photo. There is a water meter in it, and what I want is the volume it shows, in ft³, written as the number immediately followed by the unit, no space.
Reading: 81868.33ft³
